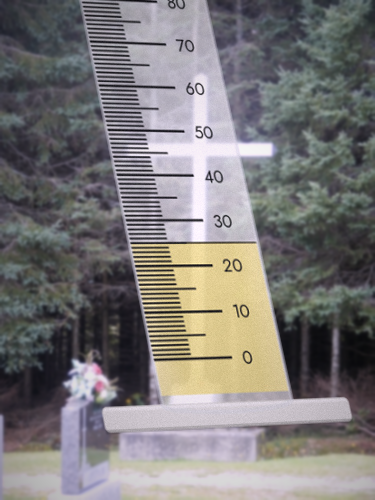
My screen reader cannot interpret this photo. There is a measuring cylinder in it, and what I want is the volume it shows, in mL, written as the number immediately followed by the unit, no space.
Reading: 25mL
